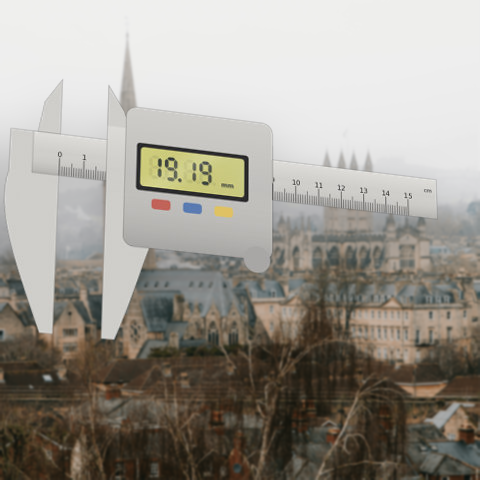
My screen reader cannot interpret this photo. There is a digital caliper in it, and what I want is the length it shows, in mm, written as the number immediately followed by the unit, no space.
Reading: 19.19mm
